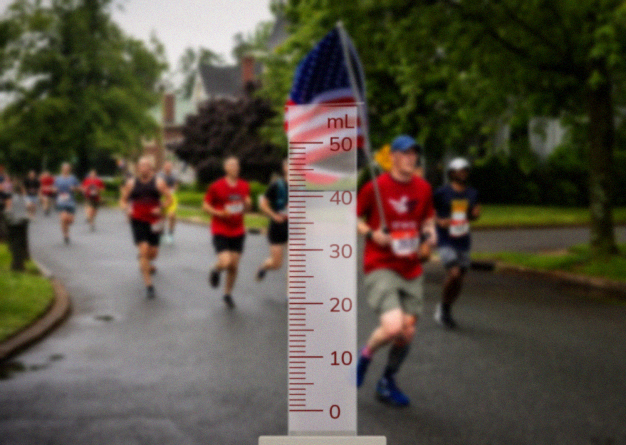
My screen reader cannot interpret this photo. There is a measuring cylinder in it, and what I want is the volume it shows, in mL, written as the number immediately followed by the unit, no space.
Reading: 41mL
